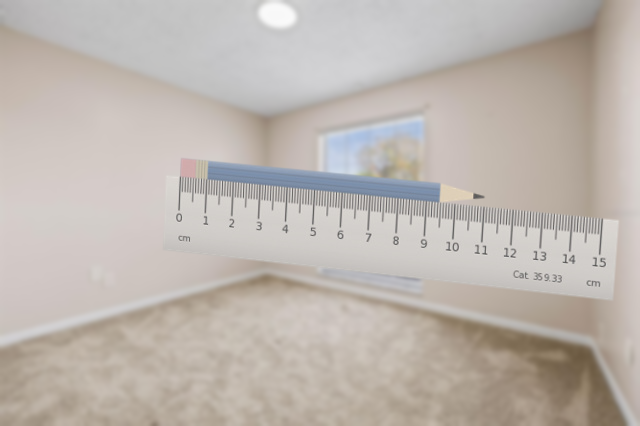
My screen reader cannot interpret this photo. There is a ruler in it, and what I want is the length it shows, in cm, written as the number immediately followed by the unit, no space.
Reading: 11cm
